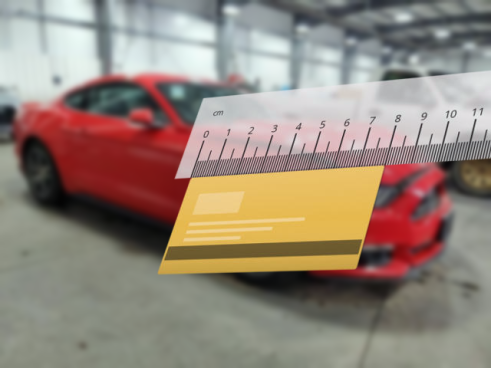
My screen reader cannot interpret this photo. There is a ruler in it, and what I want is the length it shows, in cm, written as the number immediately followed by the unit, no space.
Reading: 8cm
